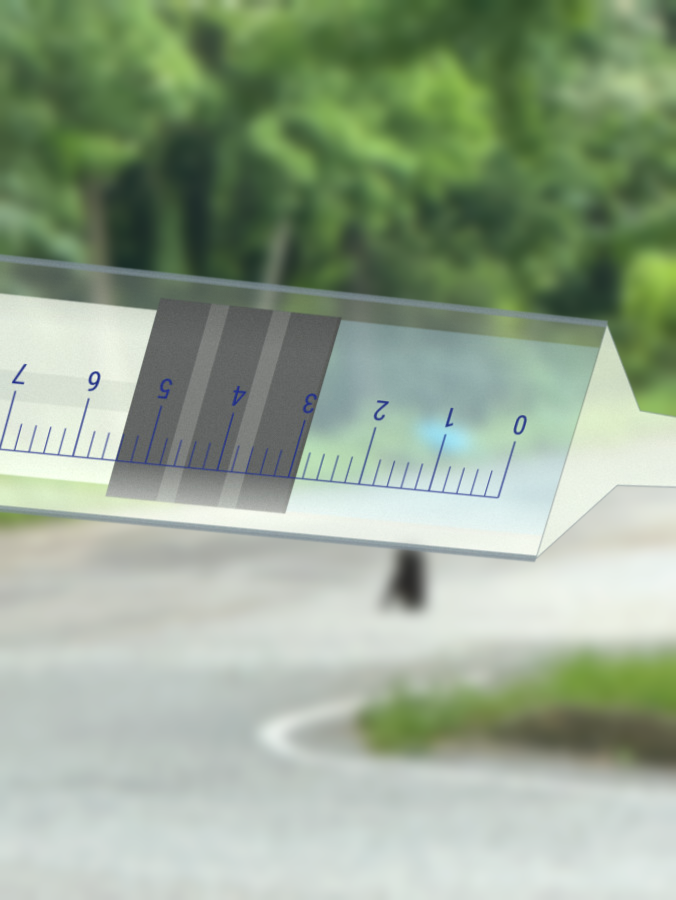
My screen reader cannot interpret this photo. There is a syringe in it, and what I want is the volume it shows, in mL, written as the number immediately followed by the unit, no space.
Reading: 2.9mL
